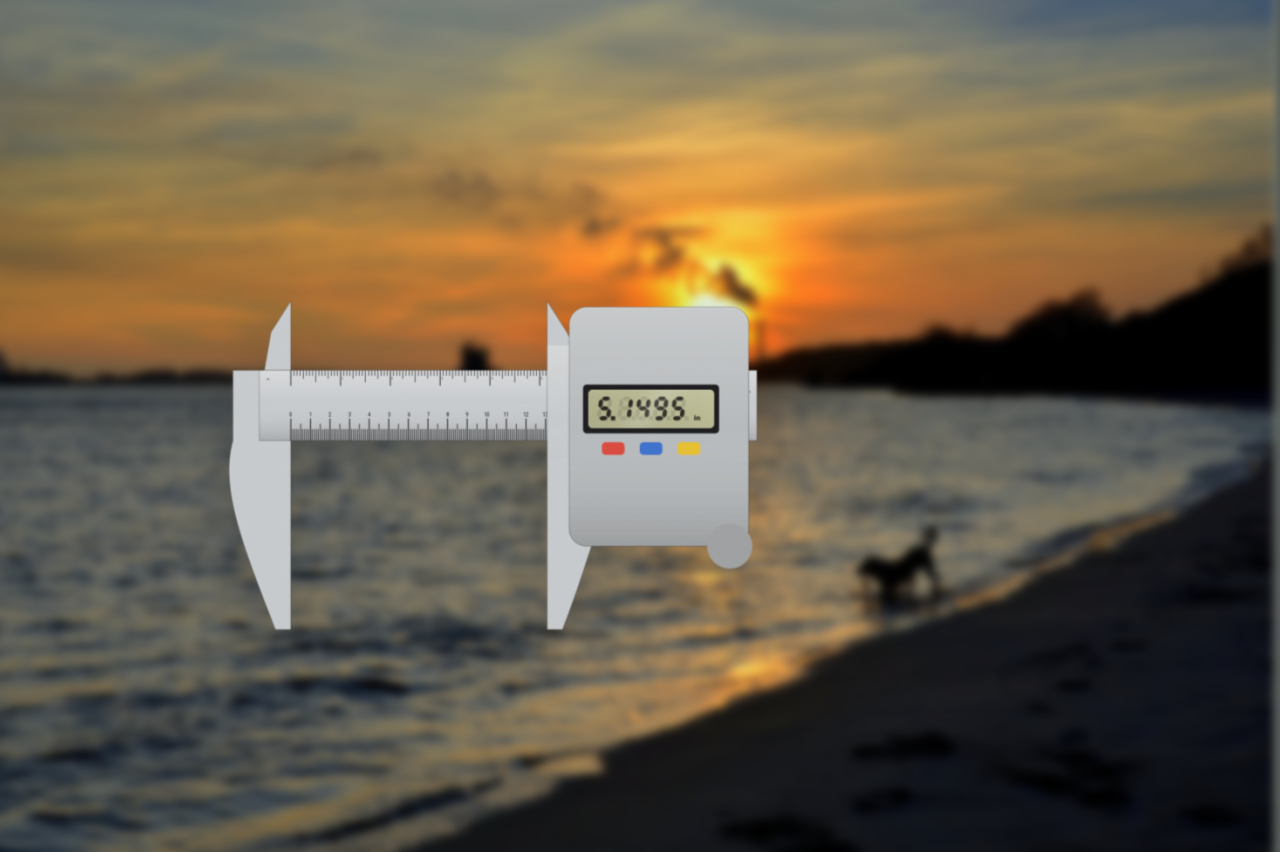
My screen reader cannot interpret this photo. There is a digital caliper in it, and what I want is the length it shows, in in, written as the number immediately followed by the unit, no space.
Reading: 5.1495in
